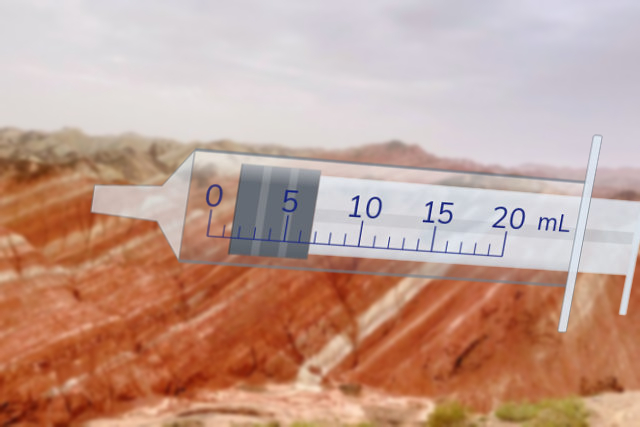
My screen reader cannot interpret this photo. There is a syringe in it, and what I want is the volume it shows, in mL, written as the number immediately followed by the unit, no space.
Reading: 1.5mL
